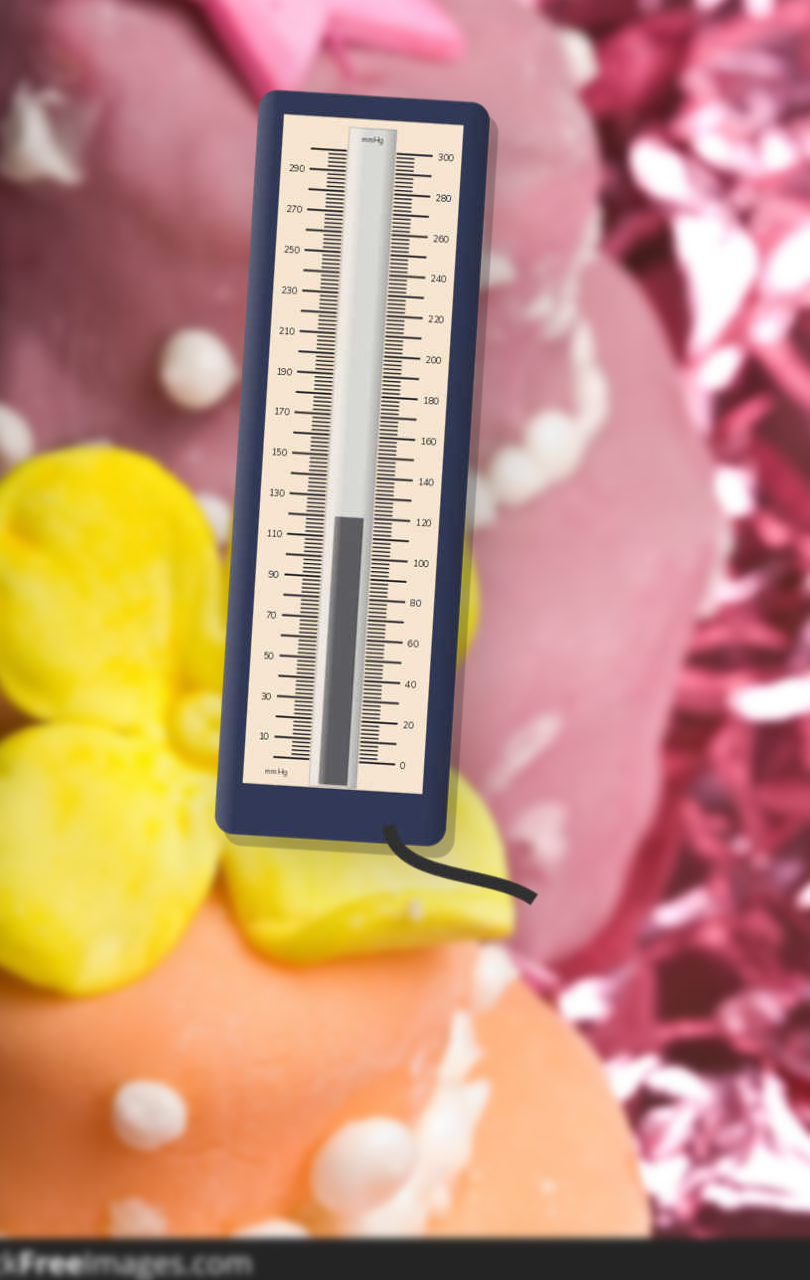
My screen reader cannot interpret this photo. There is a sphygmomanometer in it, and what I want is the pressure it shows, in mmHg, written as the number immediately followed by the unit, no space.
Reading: 120mmHg
